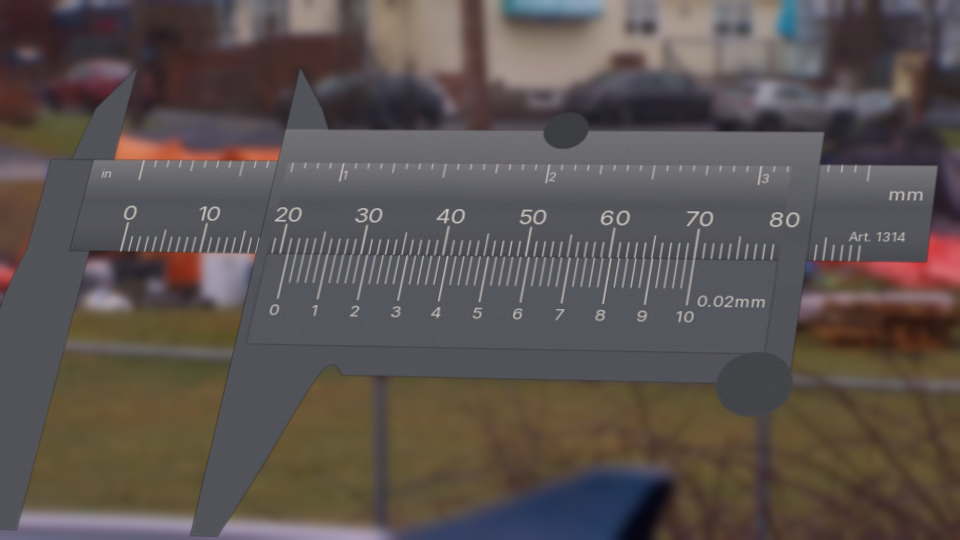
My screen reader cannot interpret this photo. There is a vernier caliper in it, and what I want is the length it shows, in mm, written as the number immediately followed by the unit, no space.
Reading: 21.0mm
